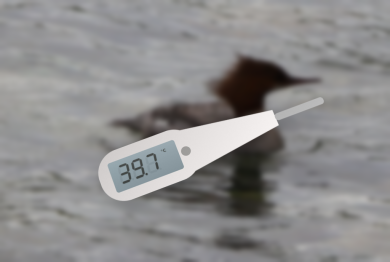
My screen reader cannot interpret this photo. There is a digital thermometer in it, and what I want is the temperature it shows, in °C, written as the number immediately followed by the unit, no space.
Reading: 39.7°C
